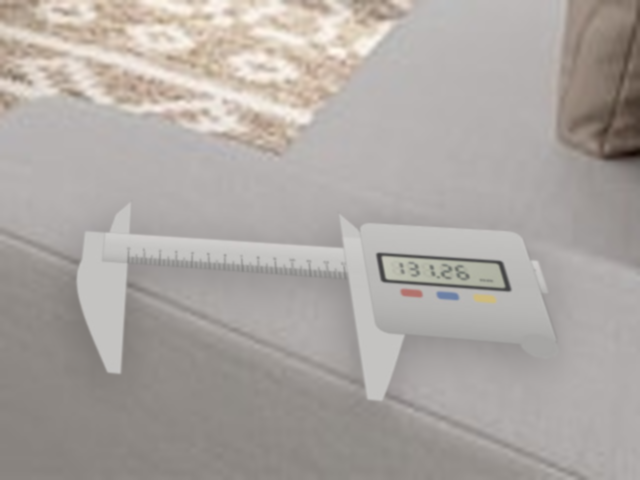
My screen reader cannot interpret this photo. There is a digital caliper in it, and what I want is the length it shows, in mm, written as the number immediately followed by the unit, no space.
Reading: 131.26mm
